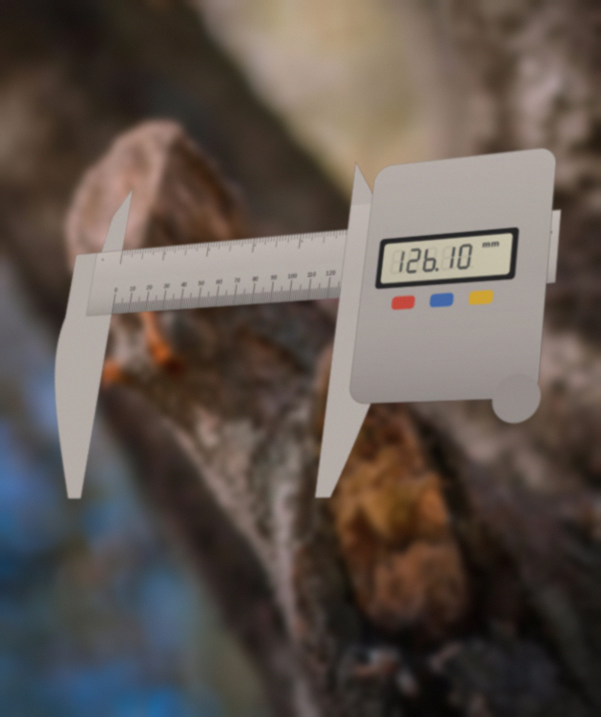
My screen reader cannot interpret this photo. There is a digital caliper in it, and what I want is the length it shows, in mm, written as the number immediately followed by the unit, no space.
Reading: 126.10mm
